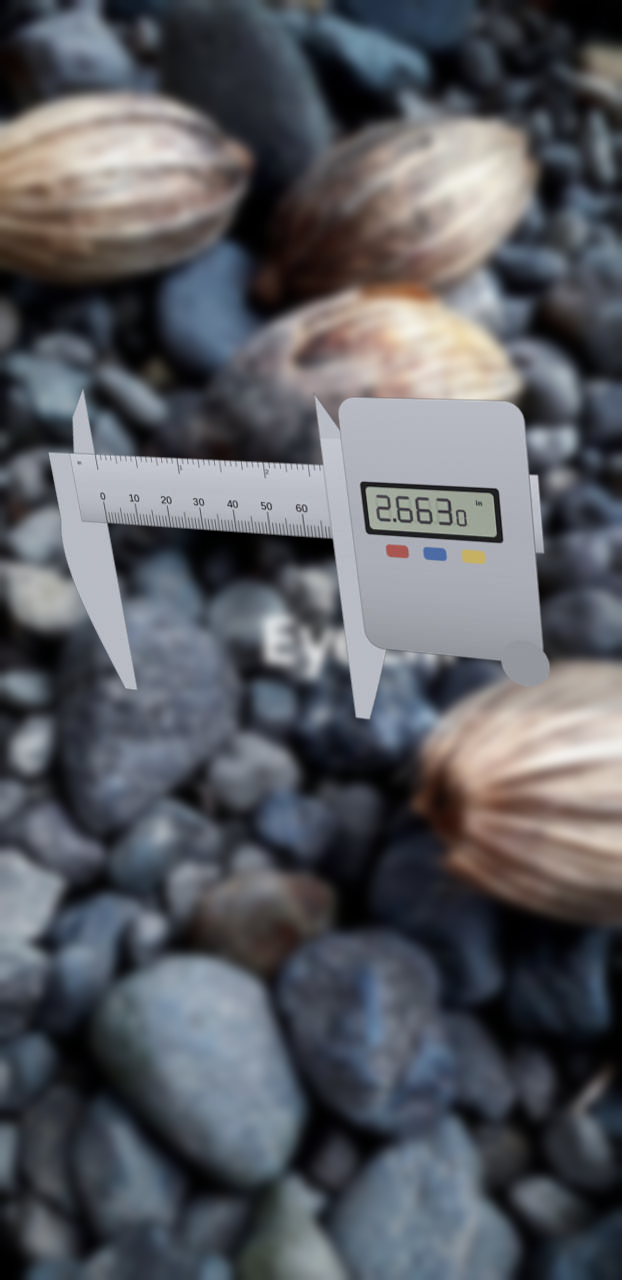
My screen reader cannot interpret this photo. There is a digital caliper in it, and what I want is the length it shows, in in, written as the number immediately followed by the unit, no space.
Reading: 2.6630in
